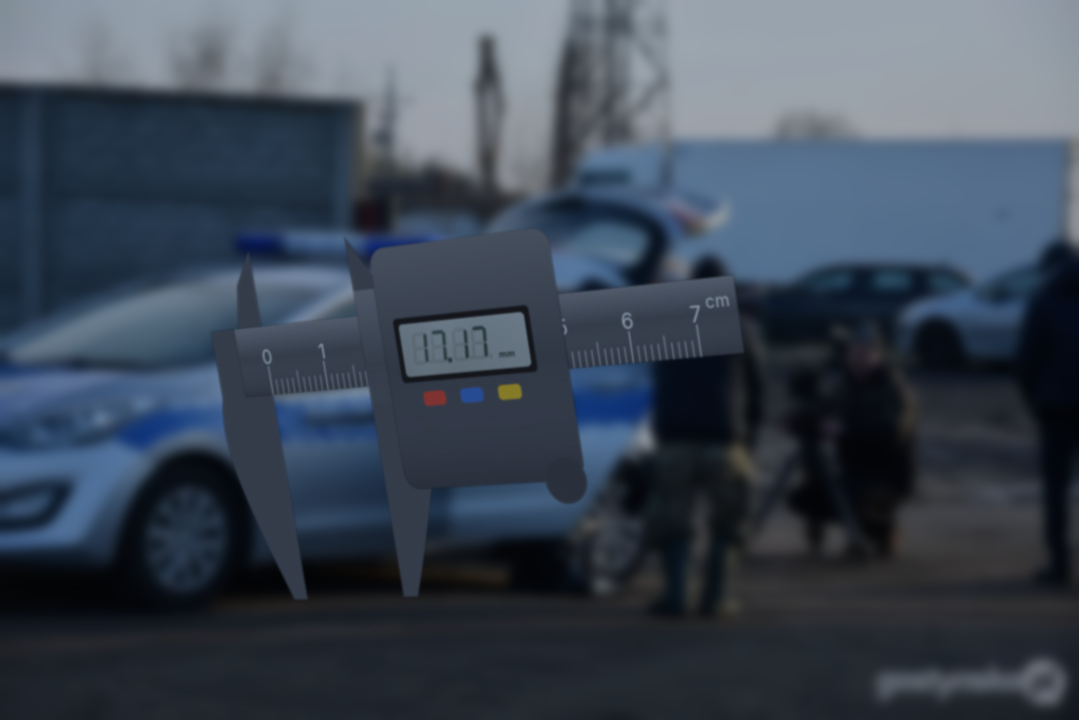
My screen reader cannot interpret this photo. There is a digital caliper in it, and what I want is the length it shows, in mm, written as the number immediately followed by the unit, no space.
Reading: 17.17mm
